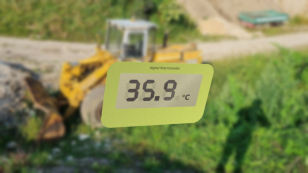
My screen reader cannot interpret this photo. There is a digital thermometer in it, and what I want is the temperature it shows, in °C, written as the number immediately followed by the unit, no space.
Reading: 35.9°C
